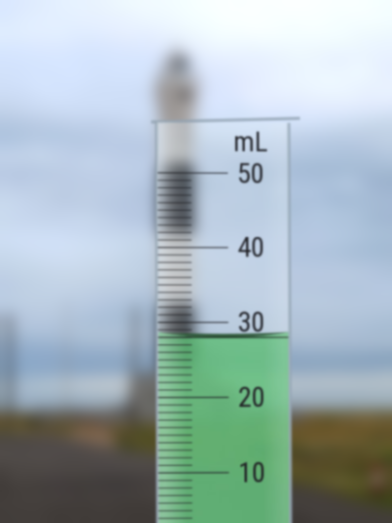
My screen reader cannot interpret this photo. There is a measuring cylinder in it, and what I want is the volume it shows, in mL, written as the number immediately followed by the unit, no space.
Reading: 28mL
